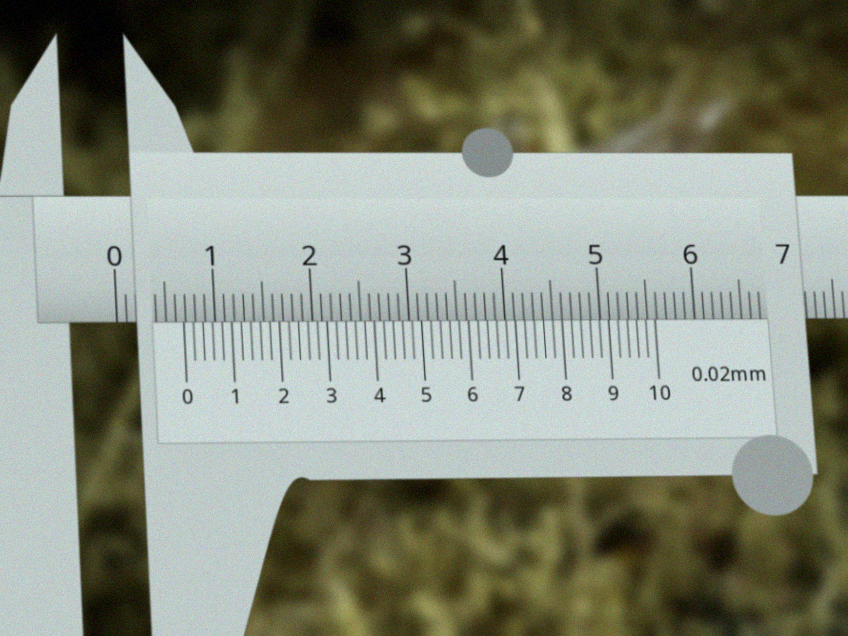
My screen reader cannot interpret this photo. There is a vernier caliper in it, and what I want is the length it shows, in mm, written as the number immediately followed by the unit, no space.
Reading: 6.8mm
